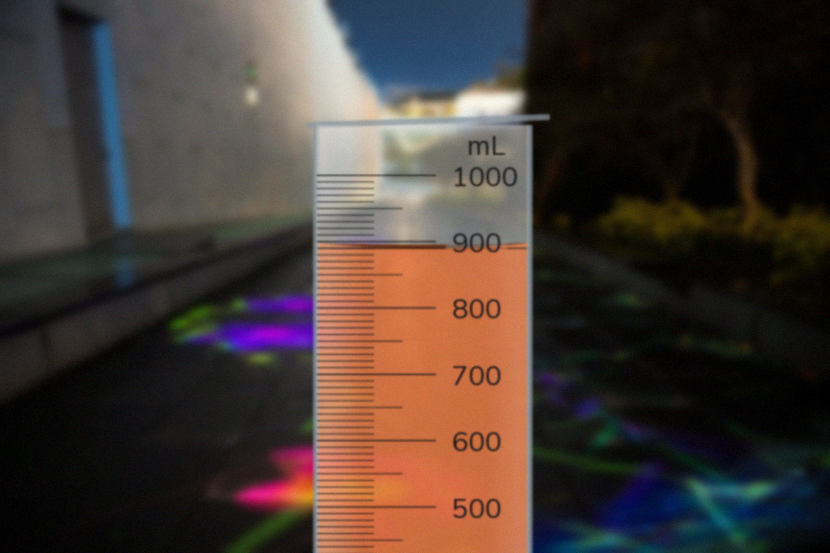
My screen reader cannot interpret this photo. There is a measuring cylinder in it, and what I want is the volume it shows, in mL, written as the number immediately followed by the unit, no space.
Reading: 890mL
